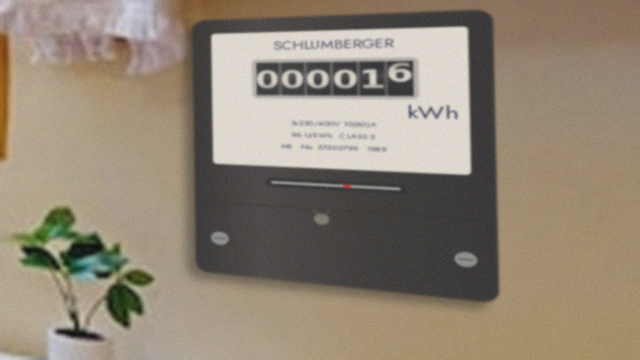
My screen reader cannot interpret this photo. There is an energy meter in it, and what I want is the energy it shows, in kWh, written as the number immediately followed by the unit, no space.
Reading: 16kWh
